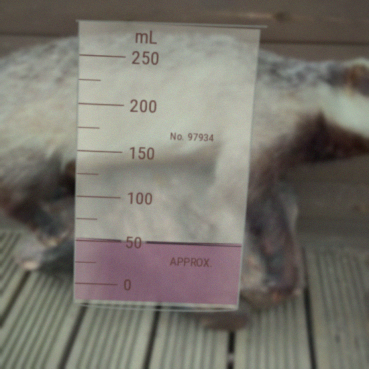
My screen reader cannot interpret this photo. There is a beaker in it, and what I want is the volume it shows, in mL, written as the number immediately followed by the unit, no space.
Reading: 50mL
